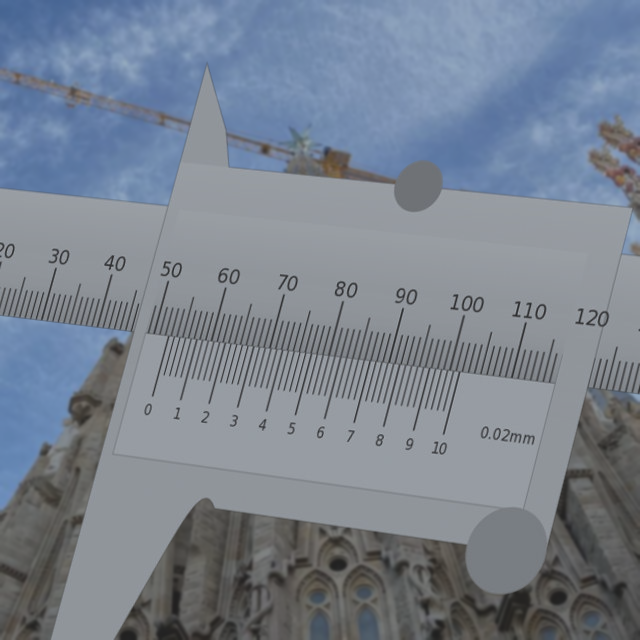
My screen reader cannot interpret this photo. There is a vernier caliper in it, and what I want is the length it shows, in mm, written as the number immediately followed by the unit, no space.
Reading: 52.6mm
